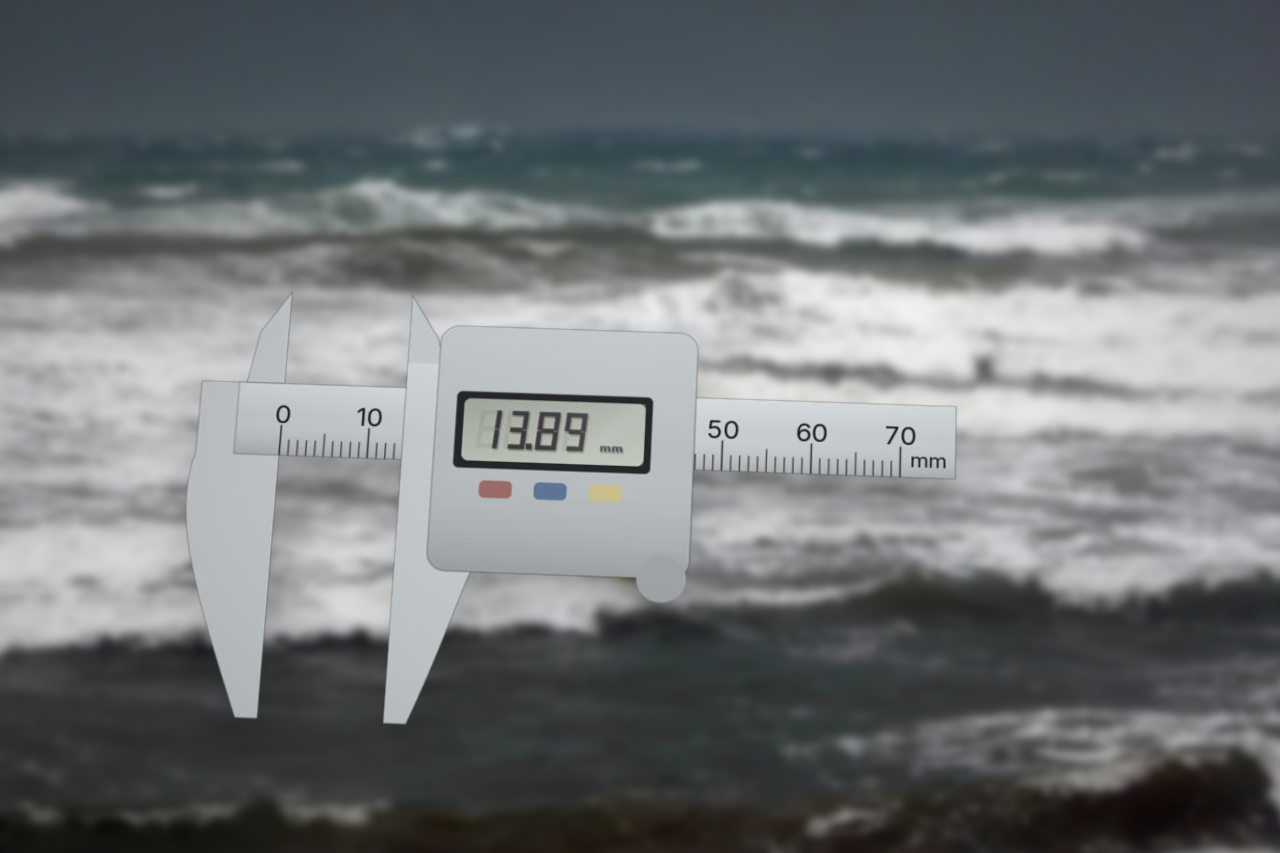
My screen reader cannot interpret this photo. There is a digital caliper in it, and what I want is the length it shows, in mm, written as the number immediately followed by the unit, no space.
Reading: 13.89mm
